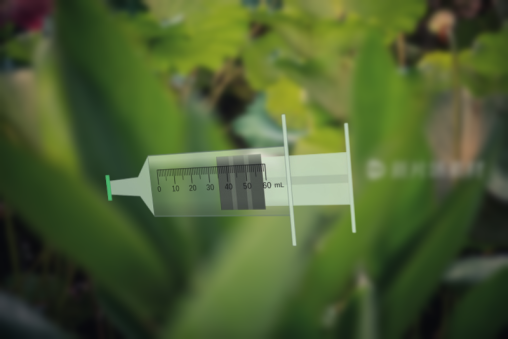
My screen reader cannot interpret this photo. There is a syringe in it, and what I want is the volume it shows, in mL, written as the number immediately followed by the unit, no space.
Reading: 35mL
